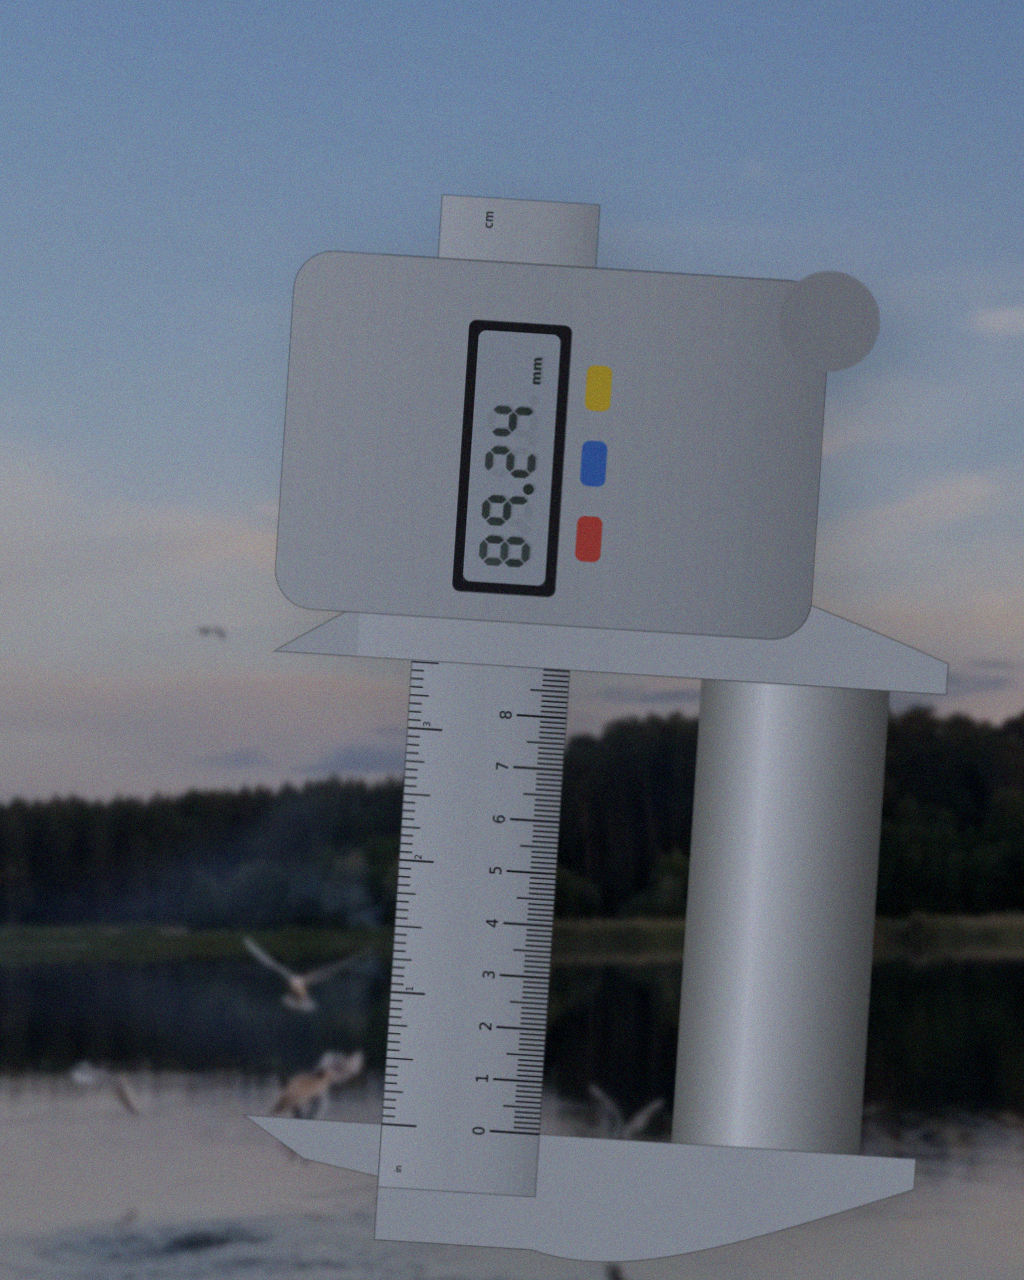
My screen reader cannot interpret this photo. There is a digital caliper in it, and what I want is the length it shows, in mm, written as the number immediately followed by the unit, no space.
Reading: 89.24mm
